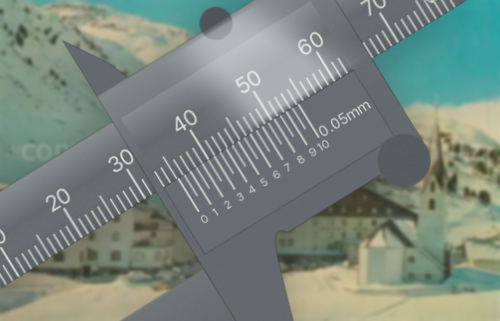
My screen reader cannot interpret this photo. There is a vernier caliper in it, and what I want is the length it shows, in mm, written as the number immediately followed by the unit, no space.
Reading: 35.2mm
